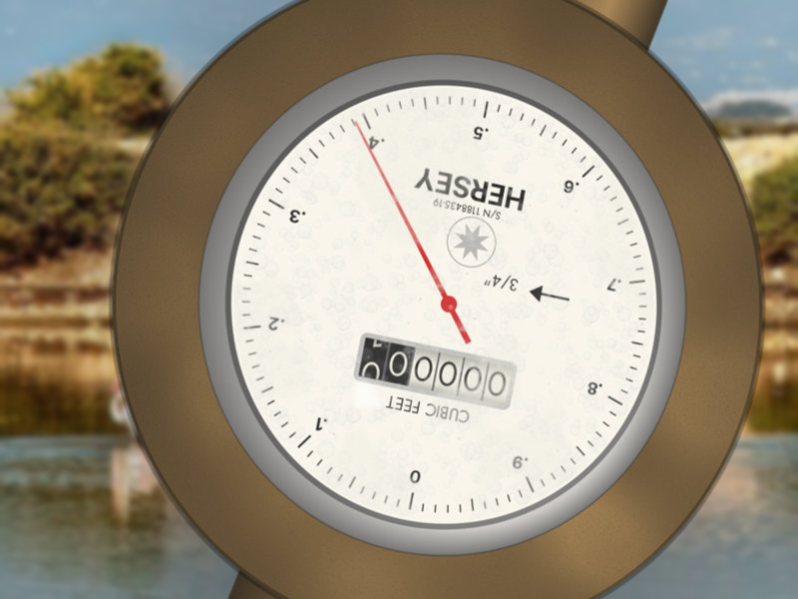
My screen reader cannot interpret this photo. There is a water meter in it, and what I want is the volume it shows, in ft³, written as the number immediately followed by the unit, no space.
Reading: 0.39ft³
